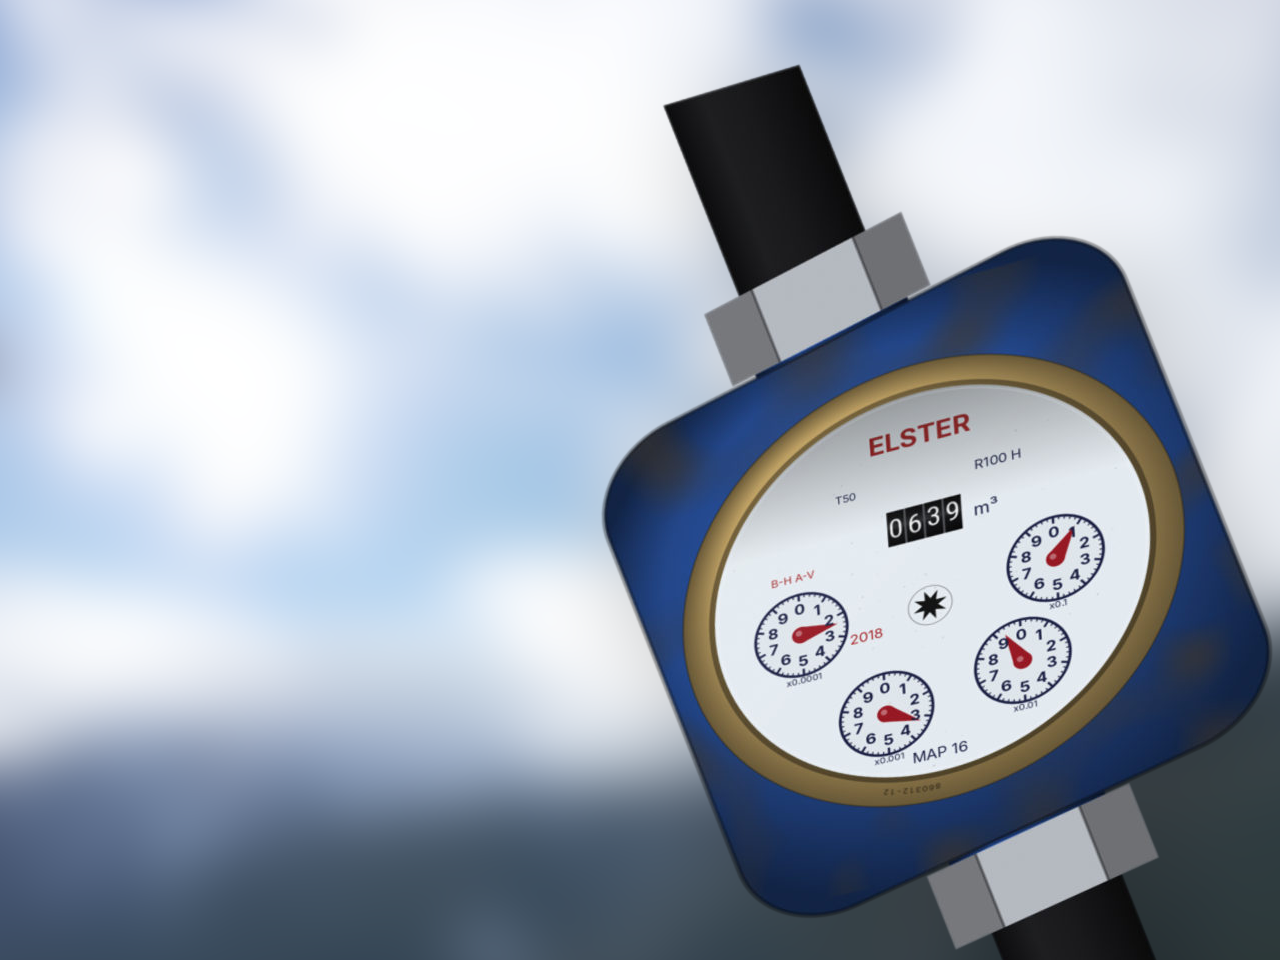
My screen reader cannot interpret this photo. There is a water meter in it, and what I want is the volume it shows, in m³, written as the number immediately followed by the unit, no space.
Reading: 639.0932m³
